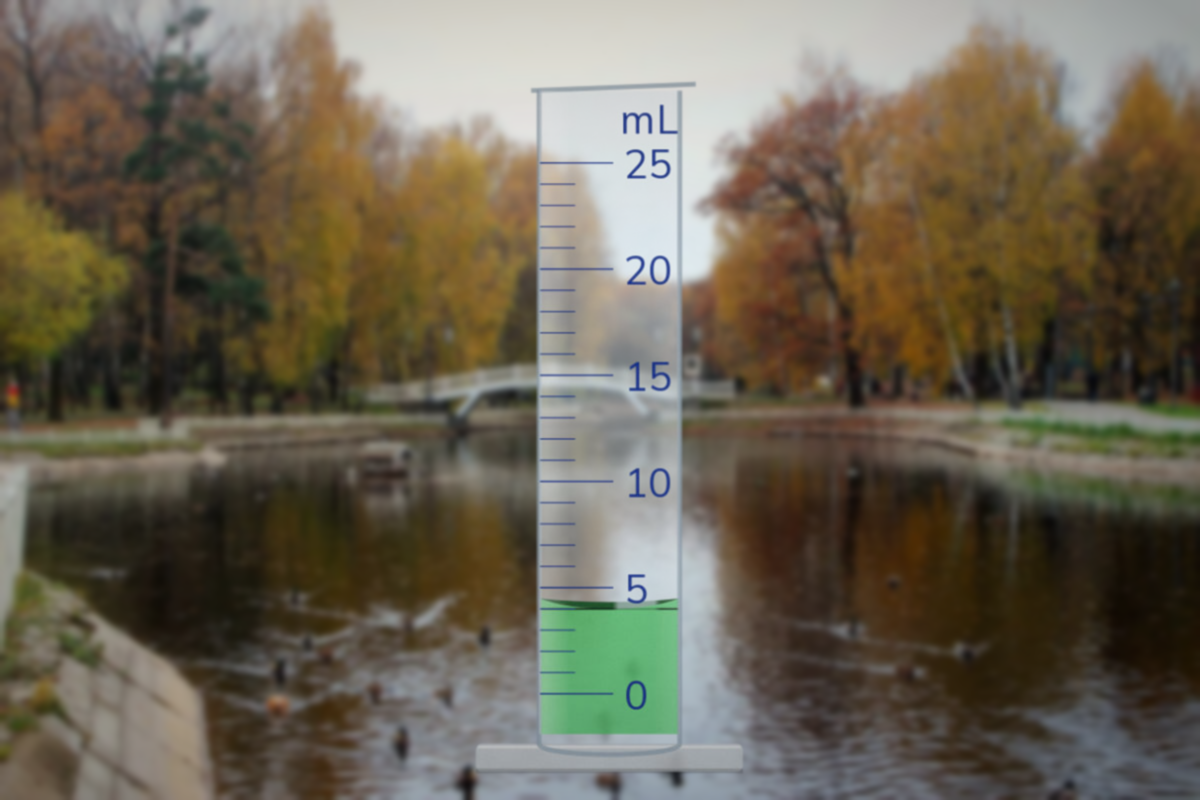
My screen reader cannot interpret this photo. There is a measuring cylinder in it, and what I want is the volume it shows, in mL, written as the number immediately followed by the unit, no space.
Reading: 4mL
